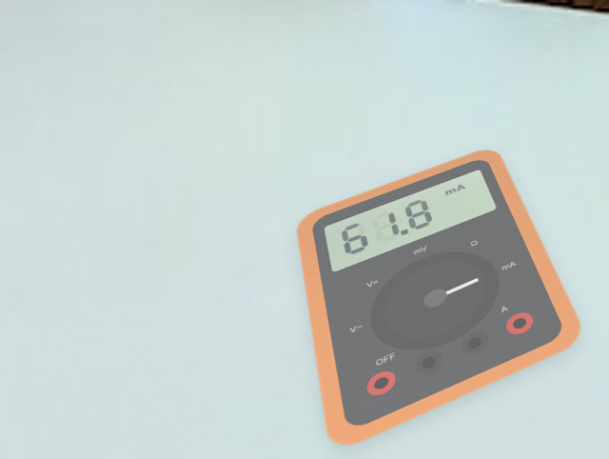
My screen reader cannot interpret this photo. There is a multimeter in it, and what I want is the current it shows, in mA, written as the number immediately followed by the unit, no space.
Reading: 61.8mA
